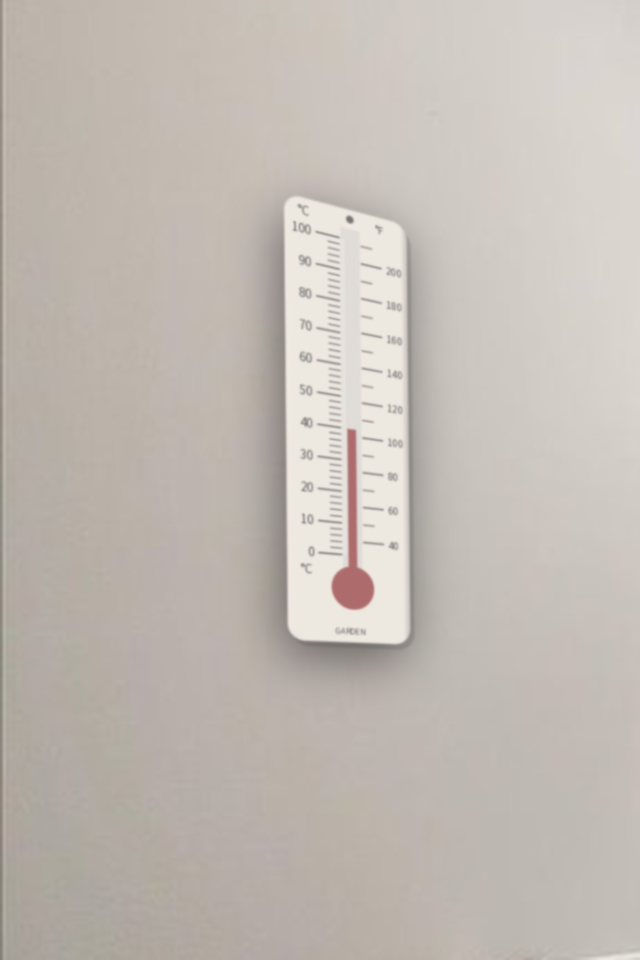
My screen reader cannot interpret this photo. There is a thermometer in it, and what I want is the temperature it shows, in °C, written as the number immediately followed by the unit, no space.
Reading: 40°C
